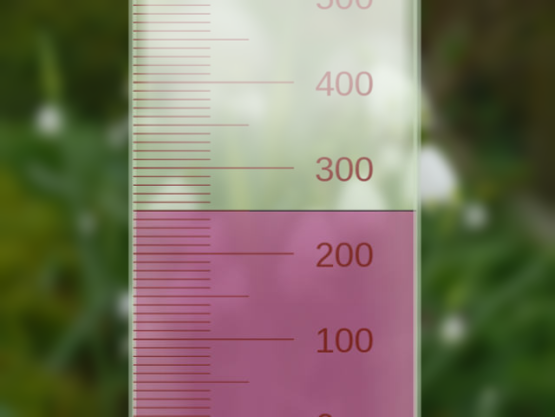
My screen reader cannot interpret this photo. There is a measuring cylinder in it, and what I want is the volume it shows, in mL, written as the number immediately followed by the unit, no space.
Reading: 250mL
